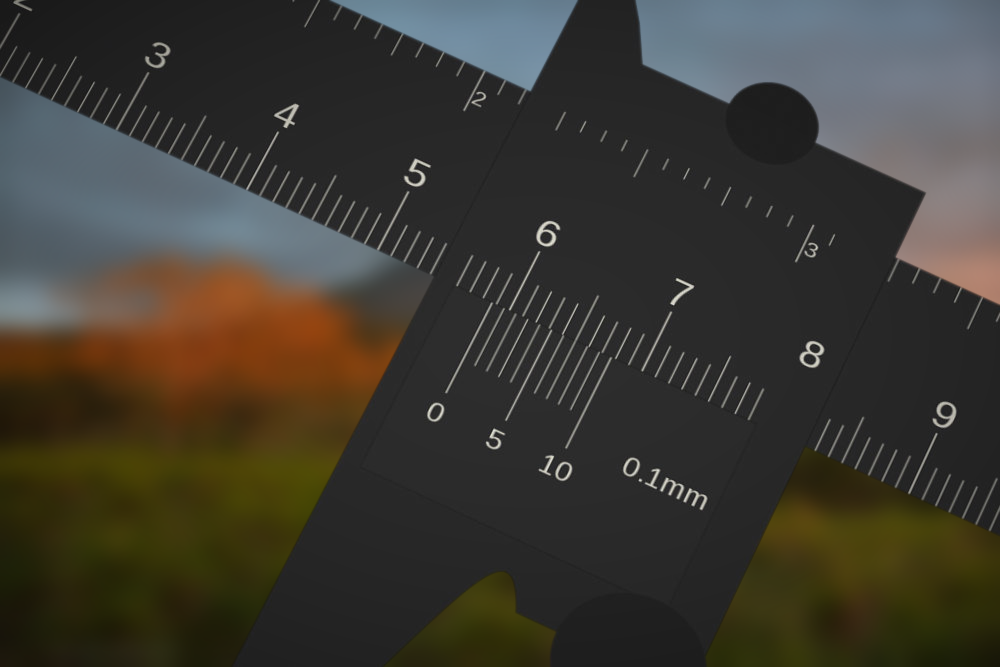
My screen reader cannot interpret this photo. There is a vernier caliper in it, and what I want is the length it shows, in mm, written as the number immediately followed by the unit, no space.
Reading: 58.7mm
